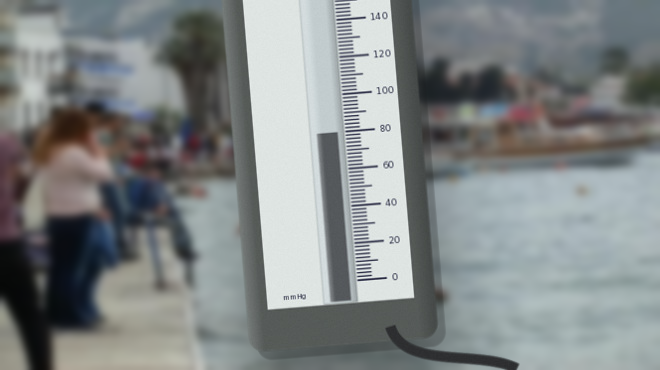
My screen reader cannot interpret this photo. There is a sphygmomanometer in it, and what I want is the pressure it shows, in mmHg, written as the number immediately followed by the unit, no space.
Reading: 80mmHg
